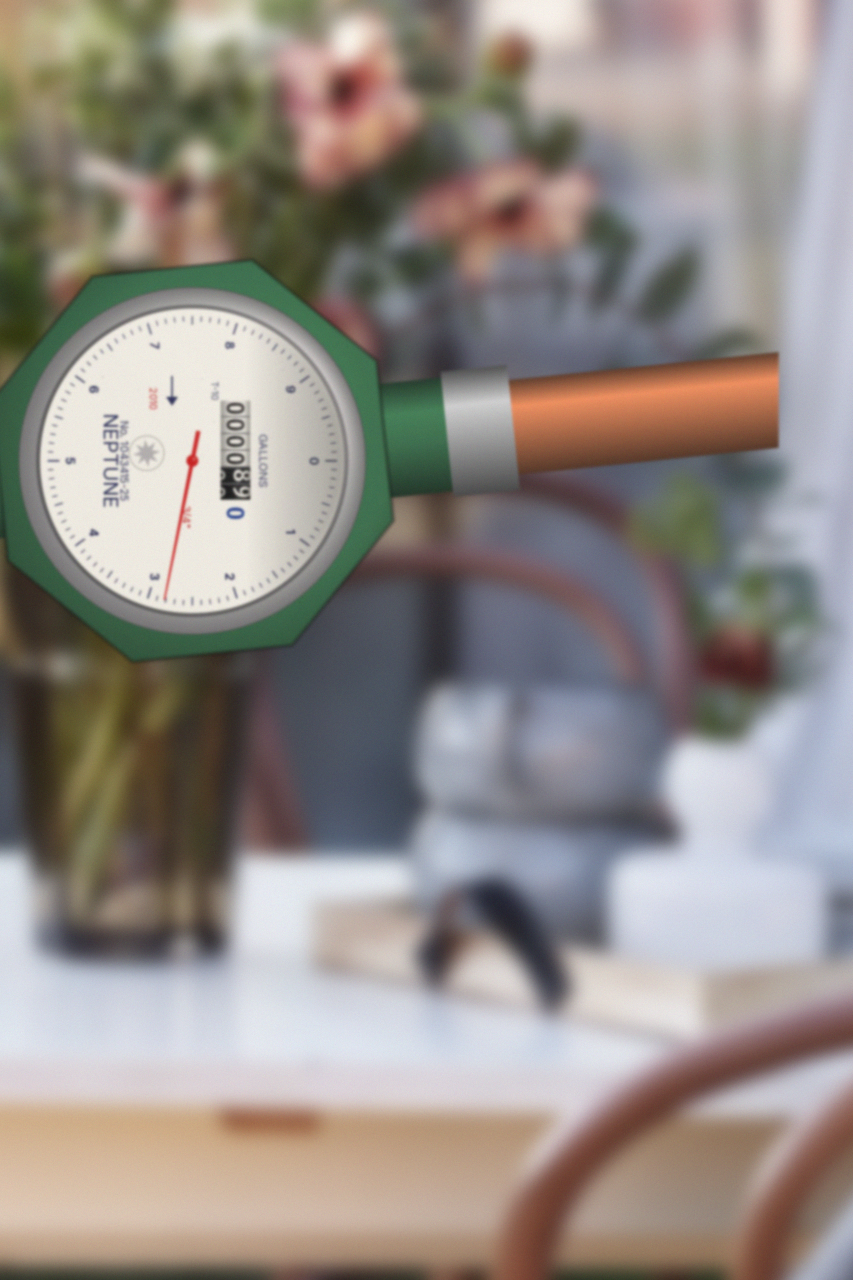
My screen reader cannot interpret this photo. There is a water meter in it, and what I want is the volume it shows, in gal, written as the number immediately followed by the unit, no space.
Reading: 892.8gal
